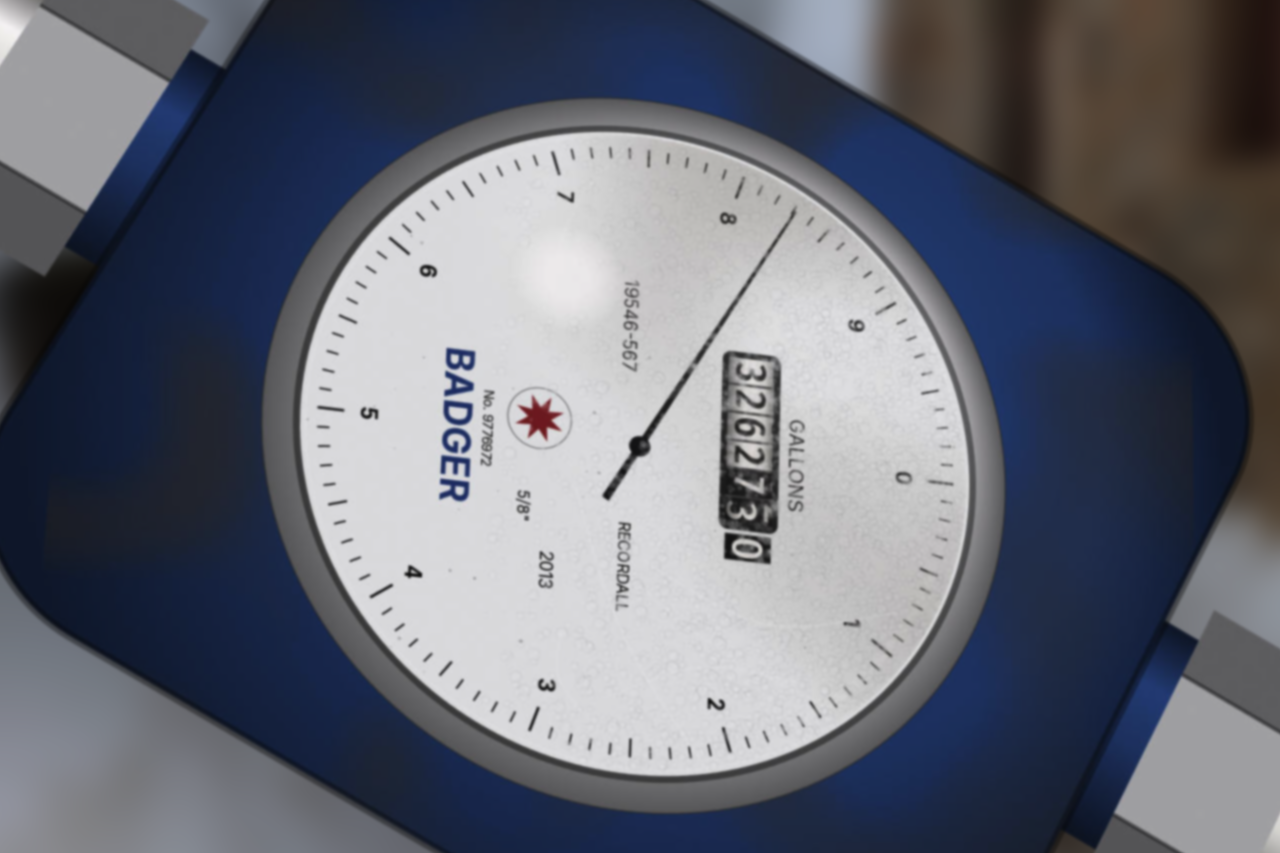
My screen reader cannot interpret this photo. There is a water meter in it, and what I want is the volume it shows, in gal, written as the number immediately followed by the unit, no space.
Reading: 3262728.3gal
